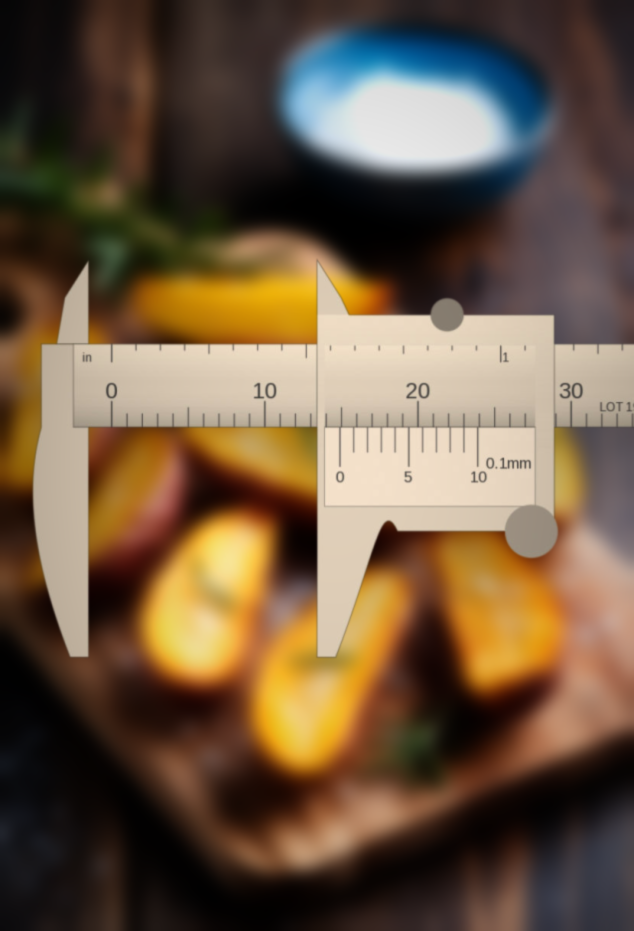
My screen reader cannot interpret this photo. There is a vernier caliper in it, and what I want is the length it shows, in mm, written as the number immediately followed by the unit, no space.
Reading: 14.9mm
